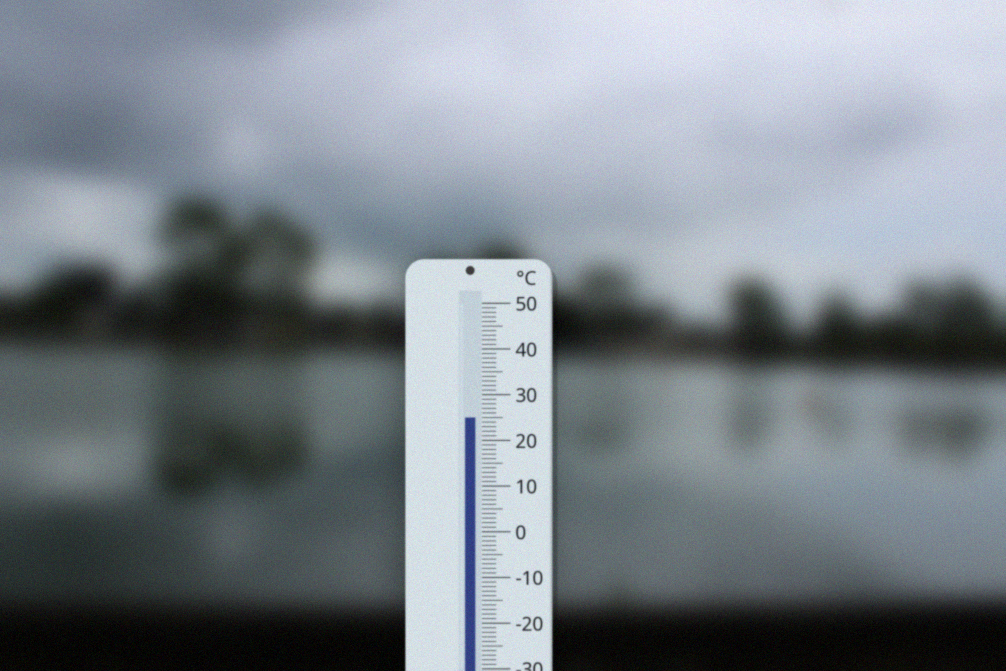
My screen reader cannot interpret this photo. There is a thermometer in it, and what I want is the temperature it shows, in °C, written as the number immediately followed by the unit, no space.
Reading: 25°C
